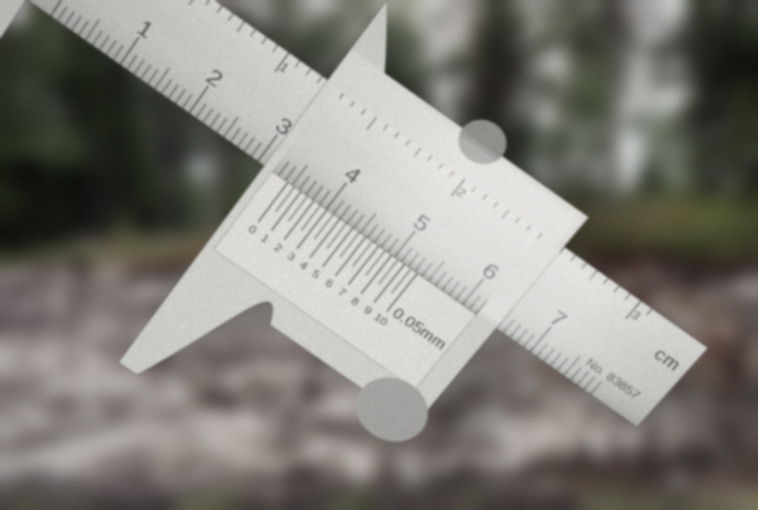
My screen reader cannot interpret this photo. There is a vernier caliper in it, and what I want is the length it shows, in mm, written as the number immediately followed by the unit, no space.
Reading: 34.4mm
